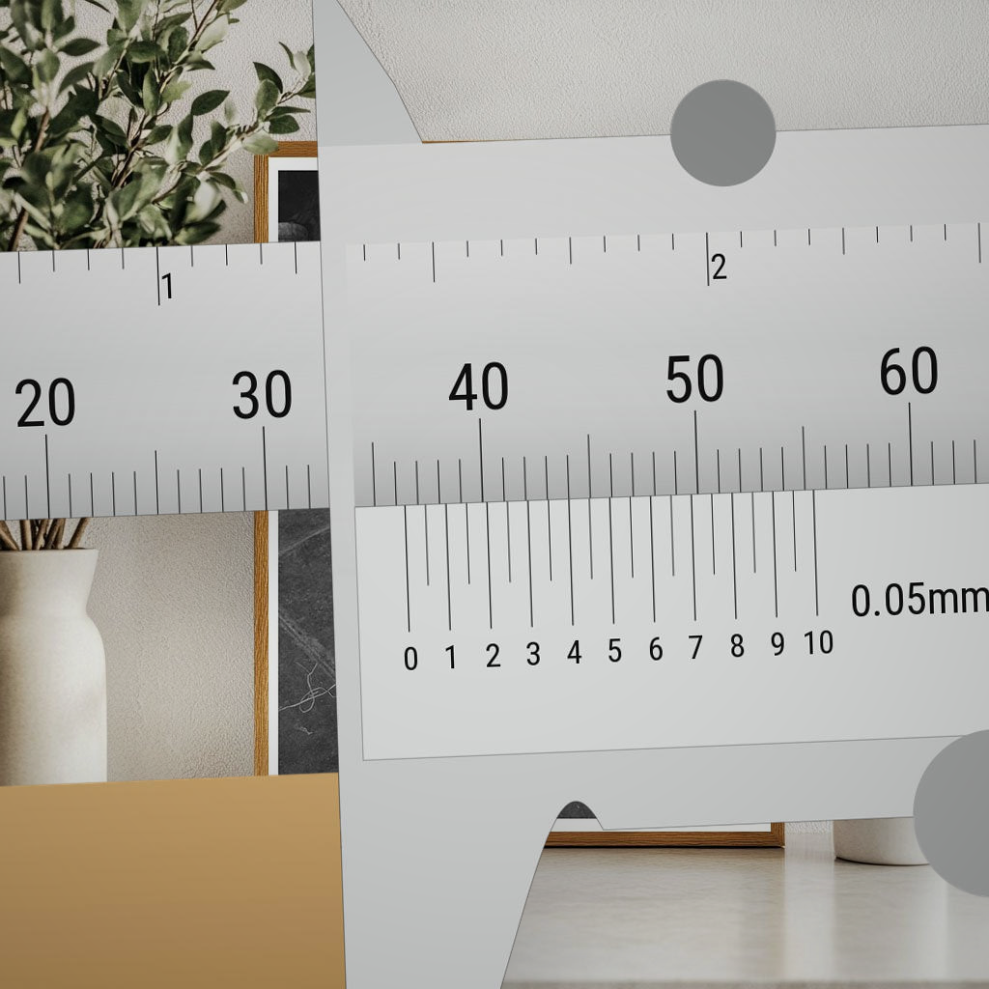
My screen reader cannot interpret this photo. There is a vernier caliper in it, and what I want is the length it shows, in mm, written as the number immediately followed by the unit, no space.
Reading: 36.40mm
